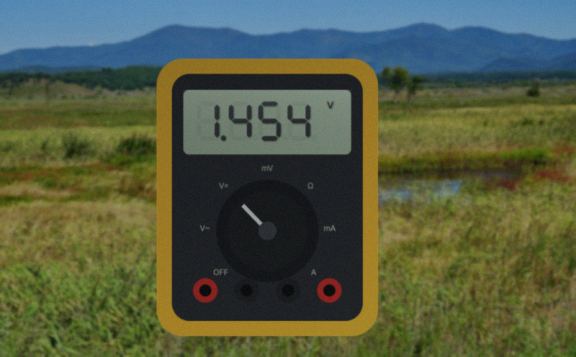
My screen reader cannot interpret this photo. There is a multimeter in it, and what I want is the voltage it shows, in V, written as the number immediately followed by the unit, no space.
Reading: 1.454V
